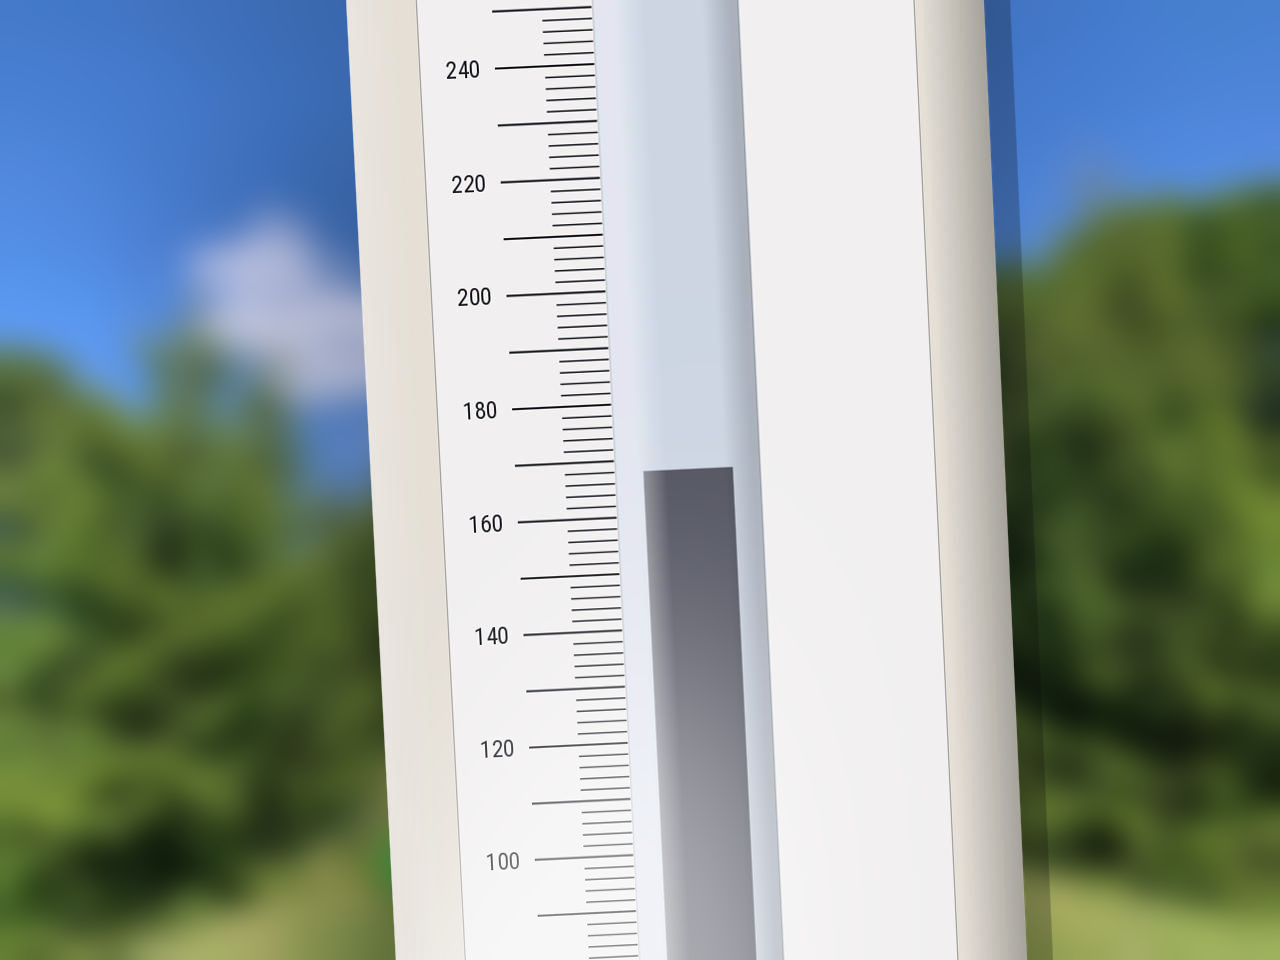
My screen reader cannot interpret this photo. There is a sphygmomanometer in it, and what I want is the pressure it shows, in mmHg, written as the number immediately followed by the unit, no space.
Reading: 168mmHg
